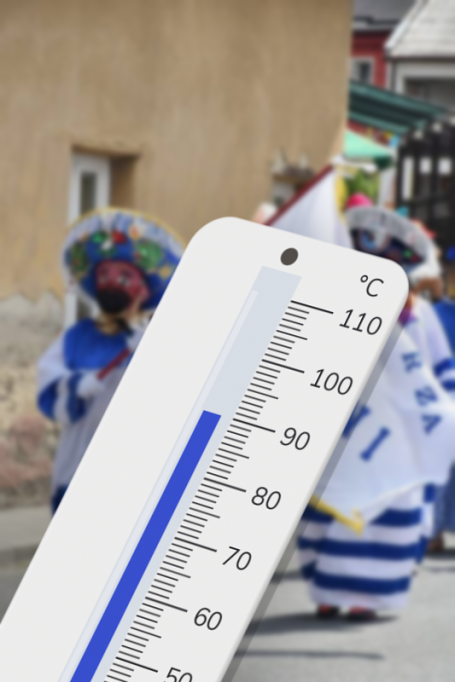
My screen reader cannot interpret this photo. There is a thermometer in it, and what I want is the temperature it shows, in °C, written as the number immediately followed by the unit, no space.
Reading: 90°C
